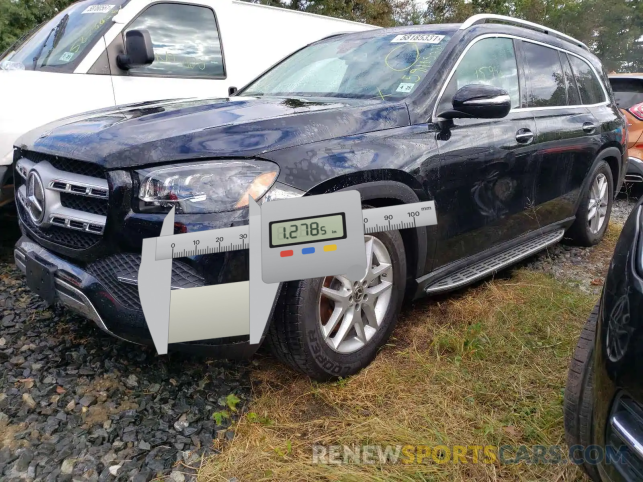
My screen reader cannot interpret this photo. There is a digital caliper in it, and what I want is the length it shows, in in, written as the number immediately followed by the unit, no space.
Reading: 1.2785in
